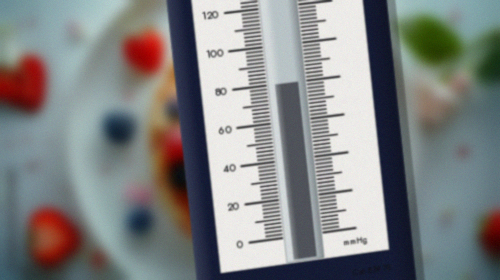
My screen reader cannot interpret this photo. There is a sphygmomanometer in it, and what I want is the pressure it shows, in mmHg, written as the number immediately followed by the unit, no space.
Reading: 80mmHg
